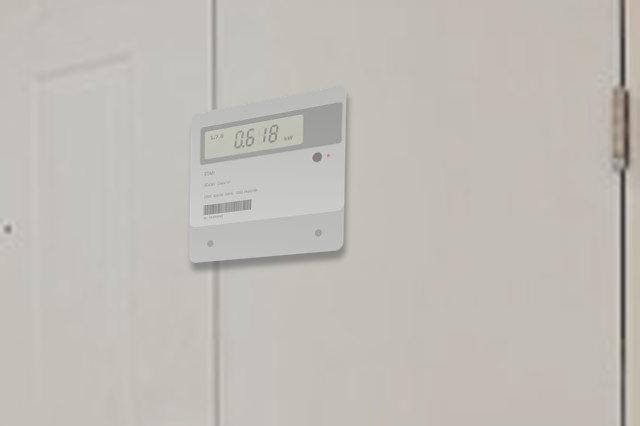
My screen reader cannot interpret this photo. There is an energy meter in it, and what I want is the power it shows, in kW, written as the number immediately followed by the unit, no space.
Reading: 0.618kW
